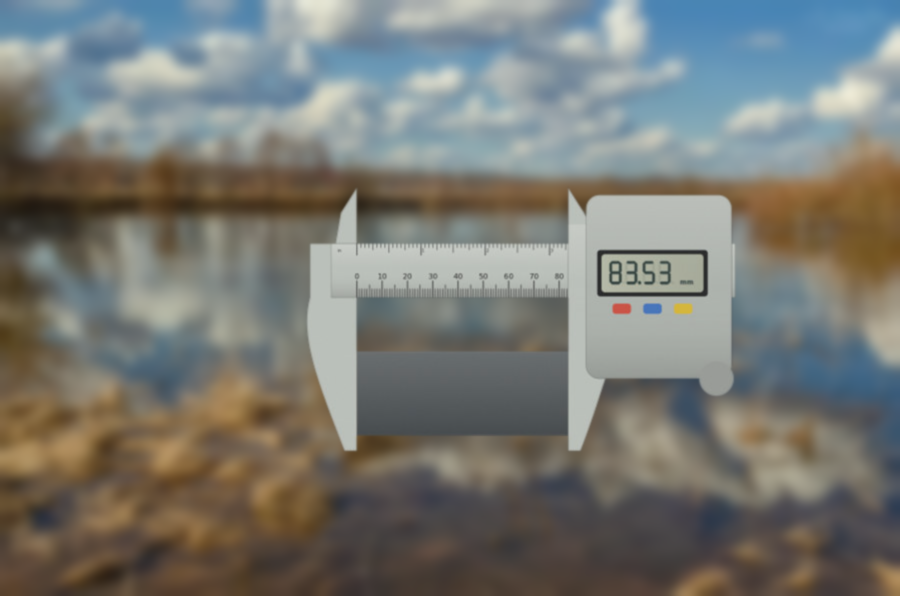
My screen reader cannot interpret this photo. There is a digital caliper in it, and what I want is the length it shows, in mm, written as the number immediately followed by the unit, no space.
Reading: 83.53mm
